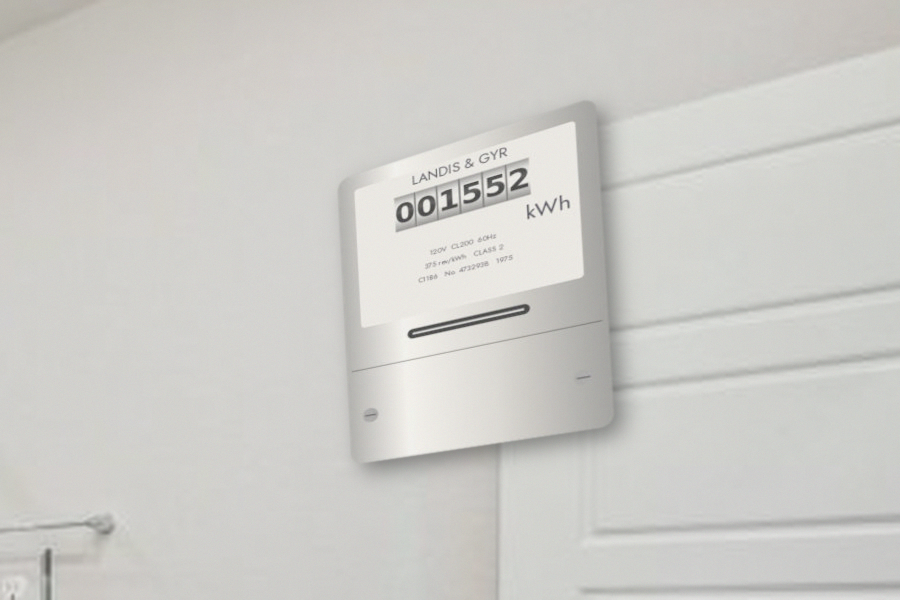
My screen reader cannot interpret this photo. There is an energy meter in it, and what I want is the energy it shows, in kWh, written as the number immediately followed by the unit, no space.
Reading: 1552kWh
